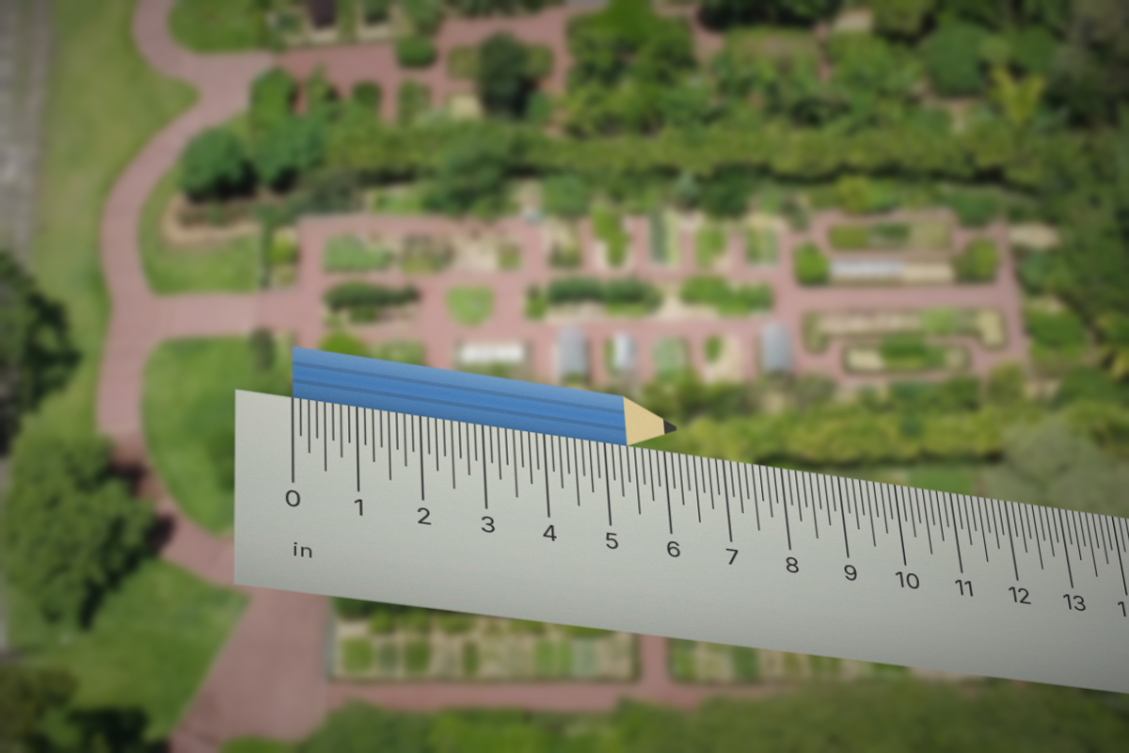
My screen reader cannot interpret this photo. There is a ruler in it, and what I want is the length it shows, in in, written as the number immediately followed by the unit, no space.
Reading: 6.25in
